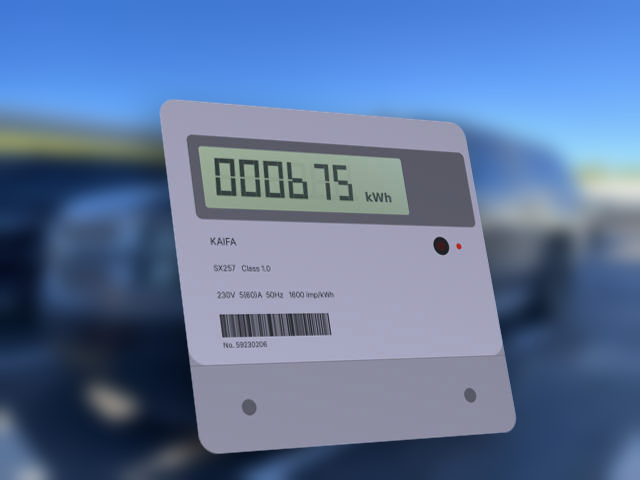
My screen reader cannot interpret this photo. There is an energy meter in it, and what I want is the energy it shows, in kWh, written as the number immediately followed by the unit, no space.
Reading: 675kWh
